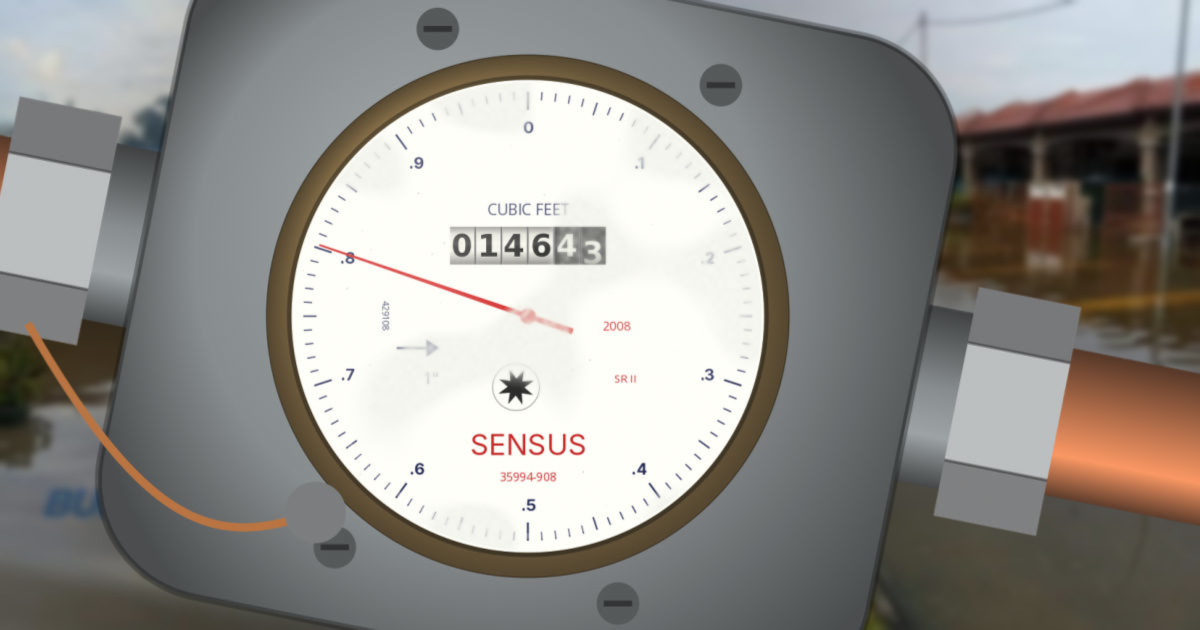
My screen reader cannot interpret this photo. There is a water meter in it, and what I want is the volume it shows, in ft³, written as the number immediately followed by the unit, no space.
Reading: 14642.80ft³
